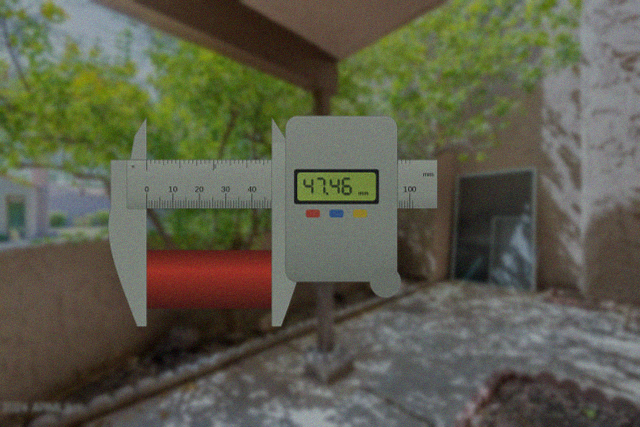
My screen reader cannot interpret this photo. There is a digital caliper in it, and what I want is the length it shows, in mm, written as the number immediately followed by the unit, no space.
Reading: 47.46mm
